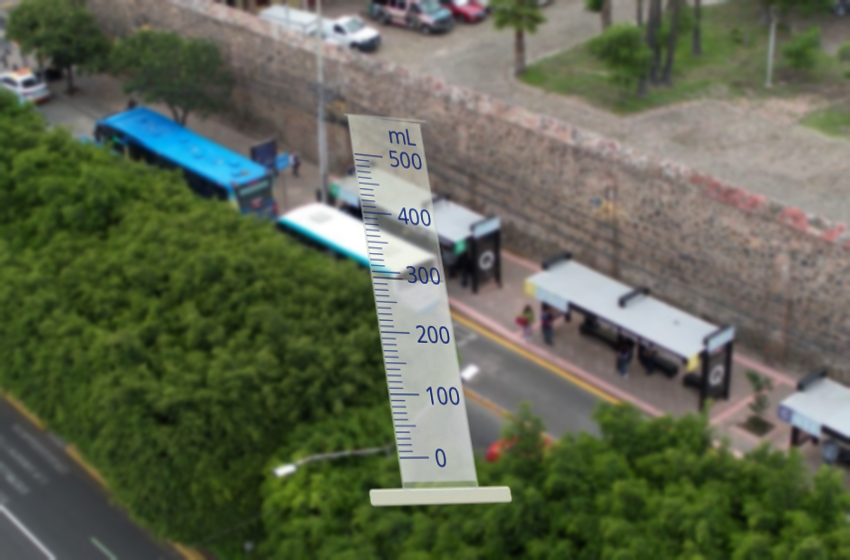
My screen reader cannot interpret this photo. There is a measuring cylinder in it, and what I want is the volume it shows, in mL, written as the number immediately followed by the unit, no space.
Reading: 290mL
